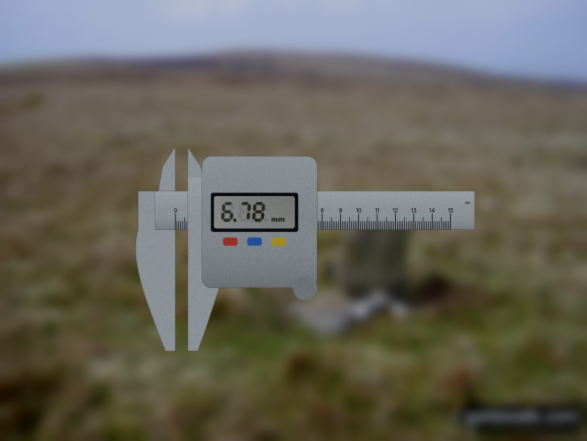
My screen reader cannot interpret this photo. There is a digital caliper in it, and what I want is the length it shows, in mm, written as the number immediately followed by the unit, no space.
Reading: 6.78mm
